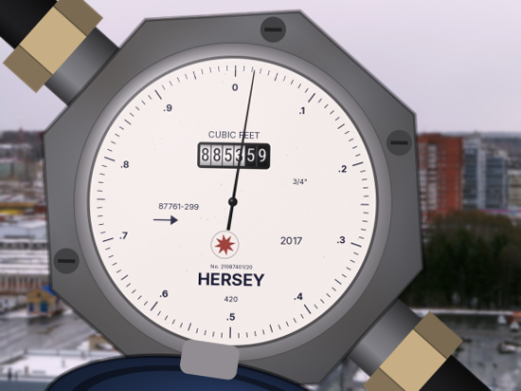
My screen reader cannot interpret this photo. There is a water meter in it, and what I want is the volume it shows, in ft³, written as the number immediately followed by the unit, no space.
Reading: 885359.02ft³
